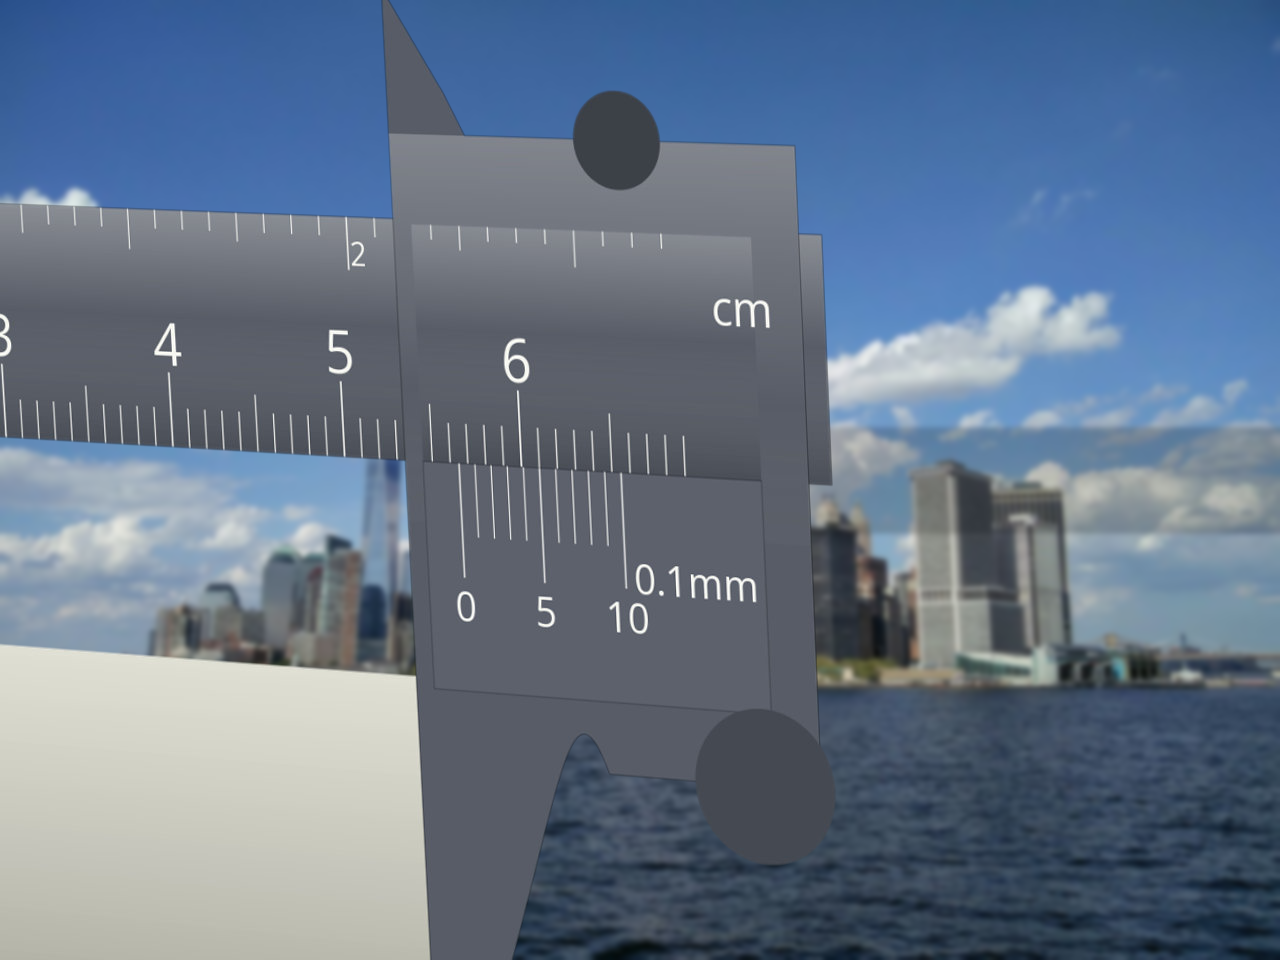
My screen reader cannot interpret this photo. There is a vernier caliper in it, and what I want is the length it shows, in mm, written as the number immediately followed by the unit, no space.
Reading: 56.5mm
